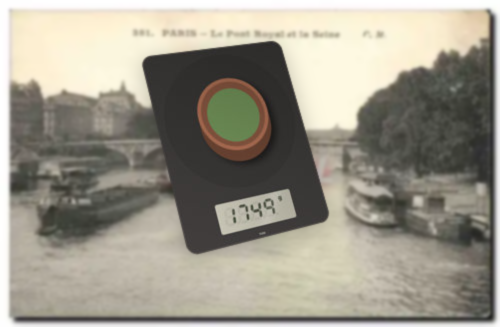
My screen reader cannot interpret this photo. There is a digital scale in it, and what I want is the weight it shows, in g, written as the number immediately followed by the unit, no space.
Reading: 1749g
